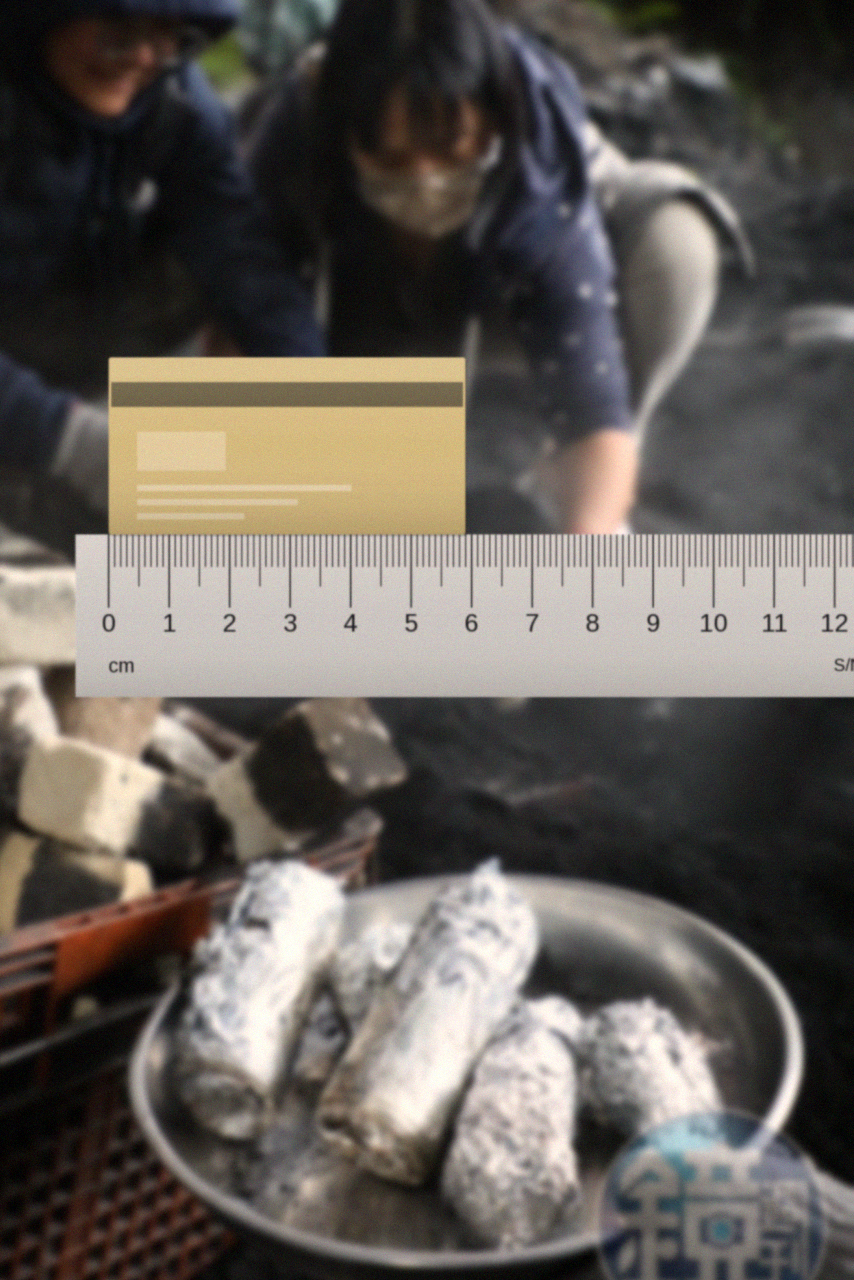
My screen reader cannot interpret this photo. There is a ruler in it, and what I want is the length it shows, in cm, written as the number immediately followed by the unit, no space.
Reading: 5.9cm
